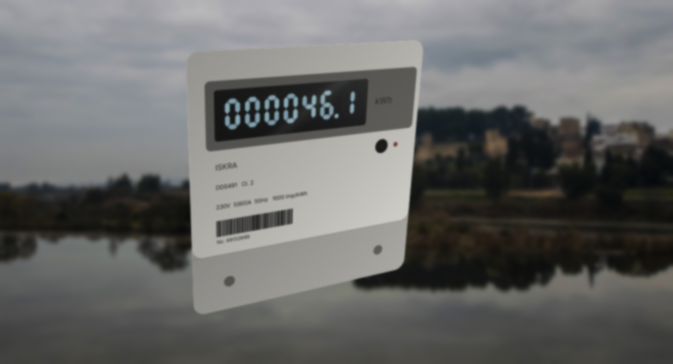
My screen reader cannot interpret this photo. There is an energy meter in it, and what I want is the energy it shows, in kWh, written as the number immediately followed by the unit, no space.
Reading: 46.1kWh
